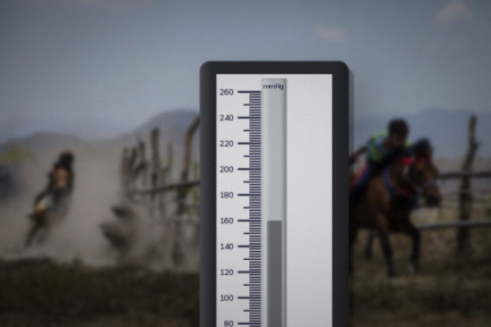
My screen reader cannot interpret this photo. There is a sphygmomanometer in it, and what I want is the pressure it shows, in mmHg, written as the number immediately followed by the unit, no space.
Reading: 160mmHg
